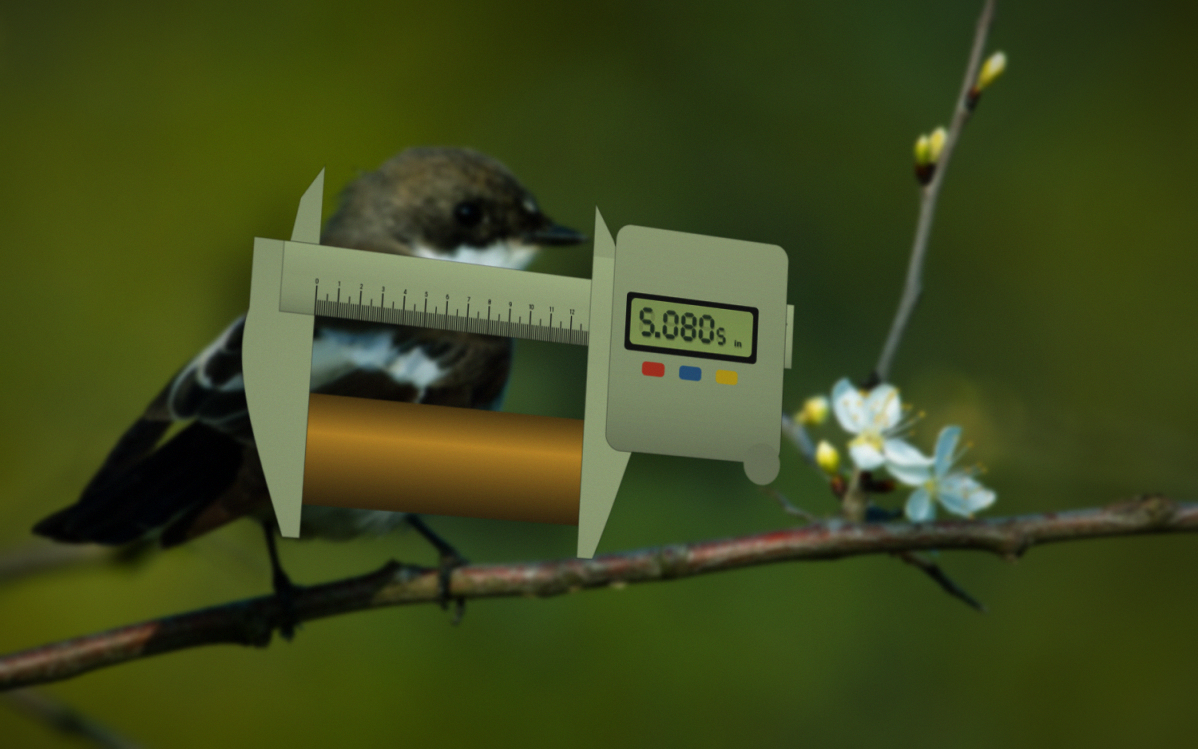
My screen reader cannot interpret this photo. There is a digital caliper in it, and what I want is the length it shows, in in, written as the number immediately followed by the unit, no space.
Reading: 5.0805in
